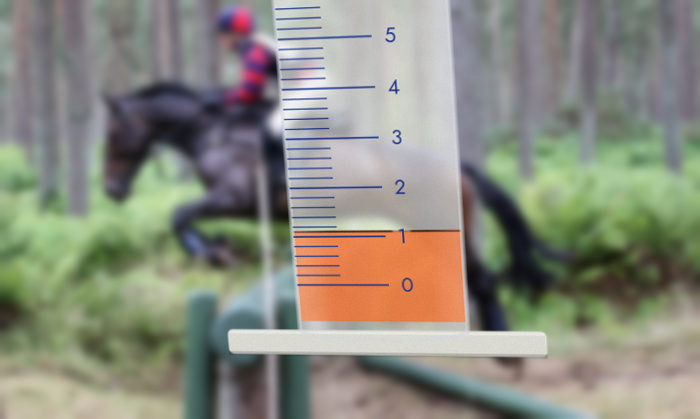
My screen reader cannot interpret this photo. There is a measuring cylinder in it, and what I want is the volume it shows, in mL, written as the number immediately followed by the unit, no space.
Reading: 1.1mL
